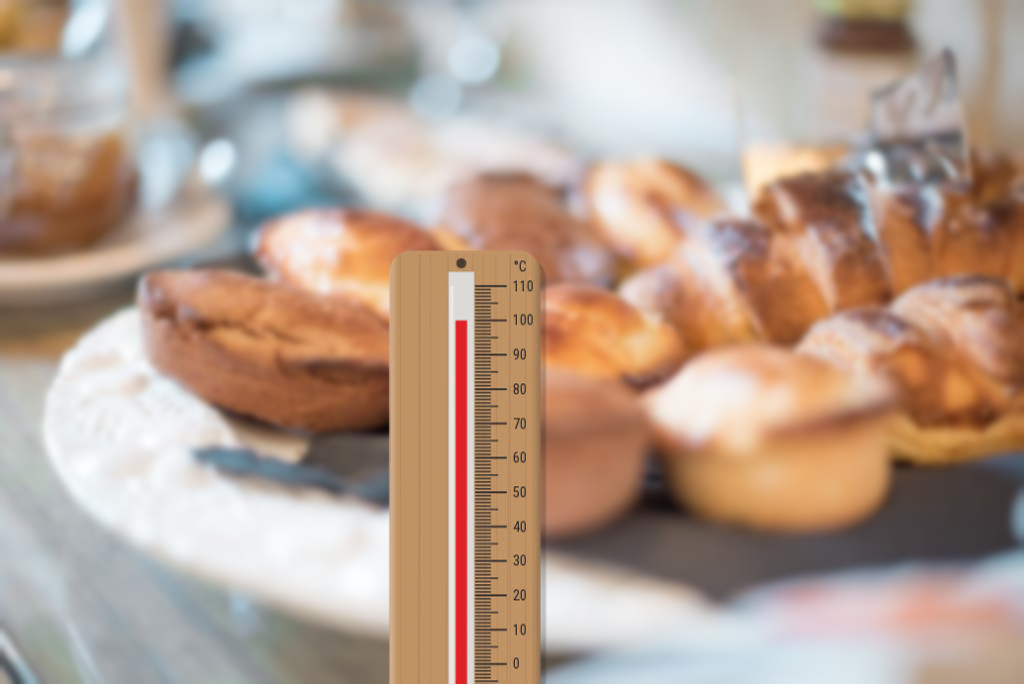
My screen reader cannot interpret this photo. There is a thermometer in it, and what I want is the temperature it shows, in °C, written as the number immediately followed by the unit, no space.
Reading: 100°C
